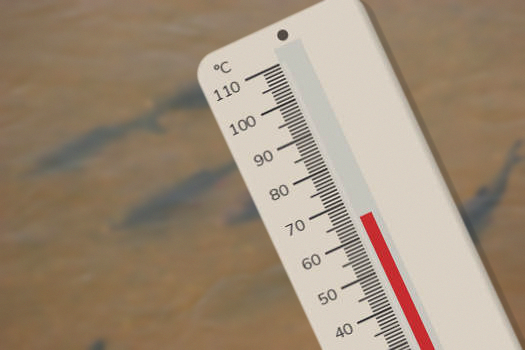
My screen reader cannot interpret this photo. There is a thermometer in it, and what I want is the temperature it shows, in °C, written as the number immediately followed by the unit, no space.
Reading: 65°C
